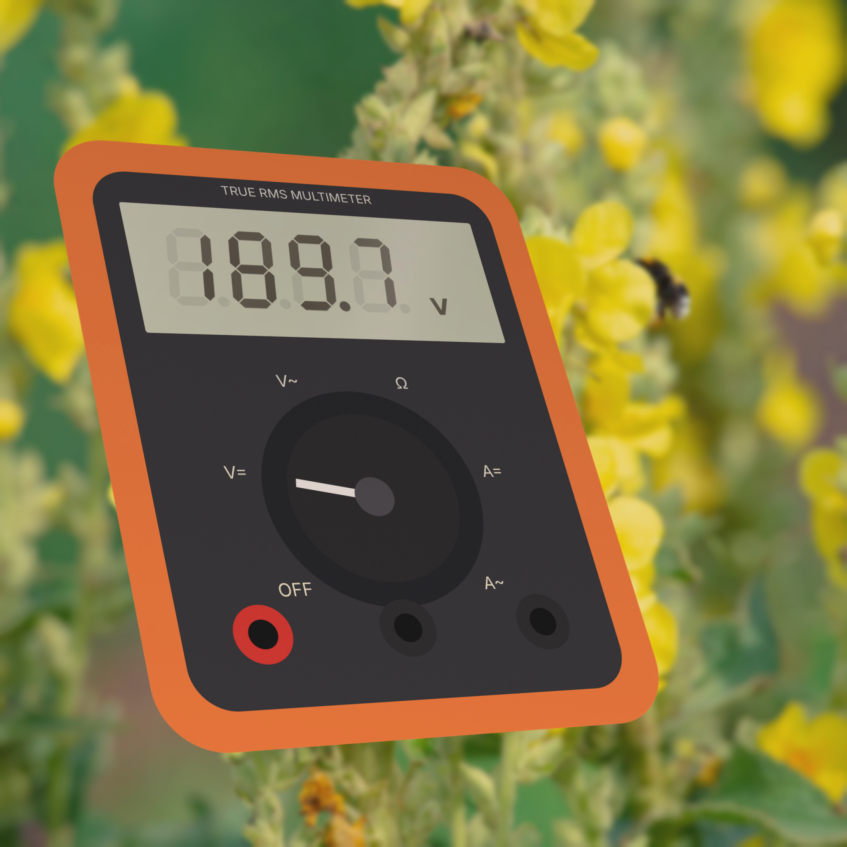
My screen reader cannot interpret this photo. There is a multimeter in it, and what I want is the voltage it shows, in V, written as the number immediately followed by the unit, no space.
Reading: 189.7V
